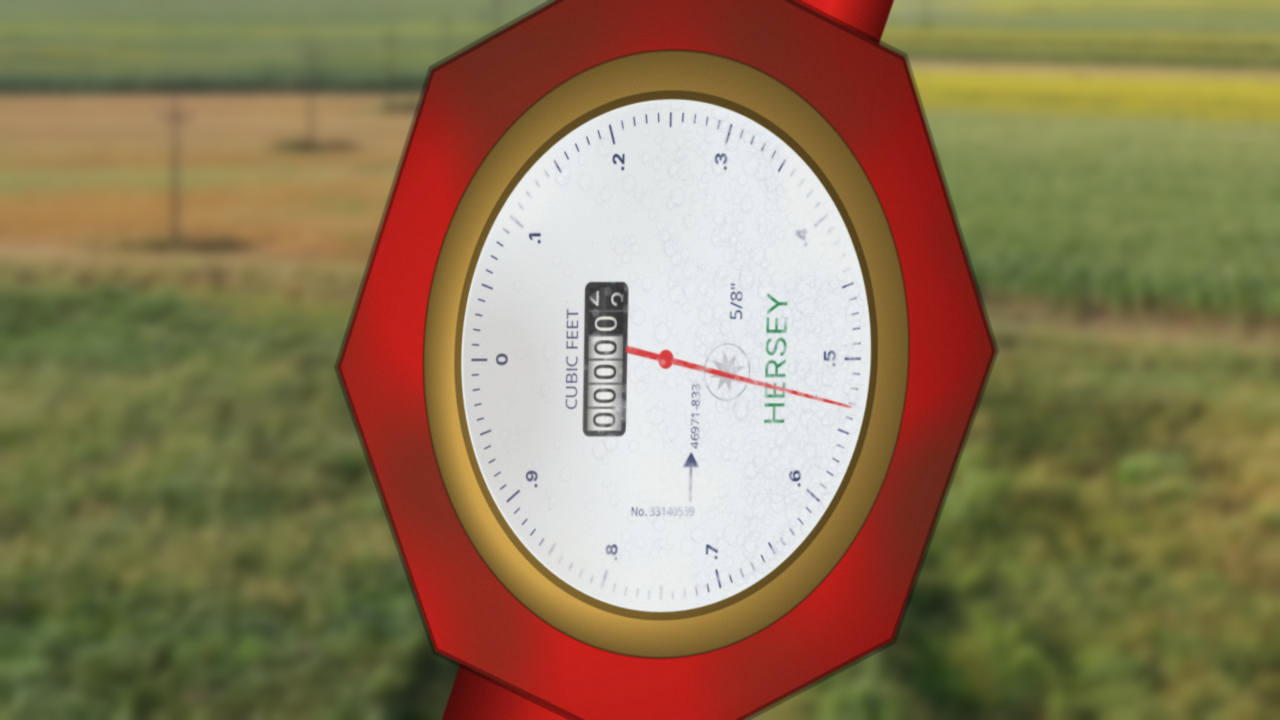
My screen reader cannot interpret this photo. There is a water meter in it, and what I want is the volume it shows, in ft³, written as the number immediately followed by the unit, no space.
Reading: 2.53ft³
